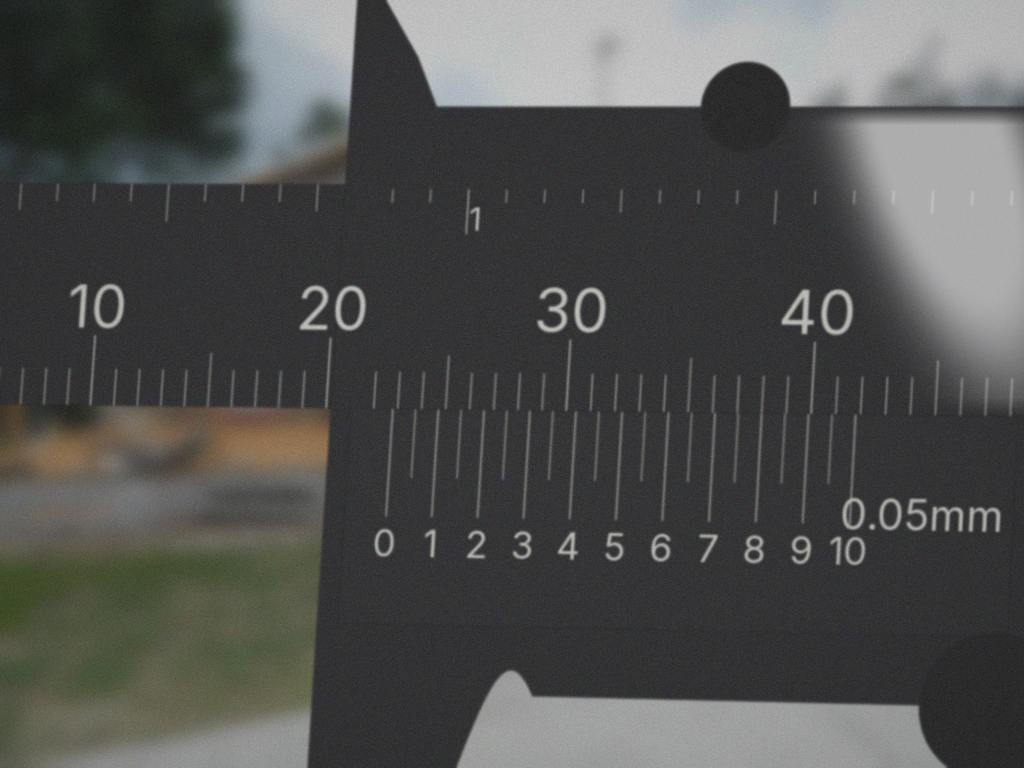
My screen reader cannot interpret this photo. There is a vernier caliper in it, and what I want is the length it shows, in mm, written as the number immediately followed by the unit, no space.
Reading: 22.8mm
